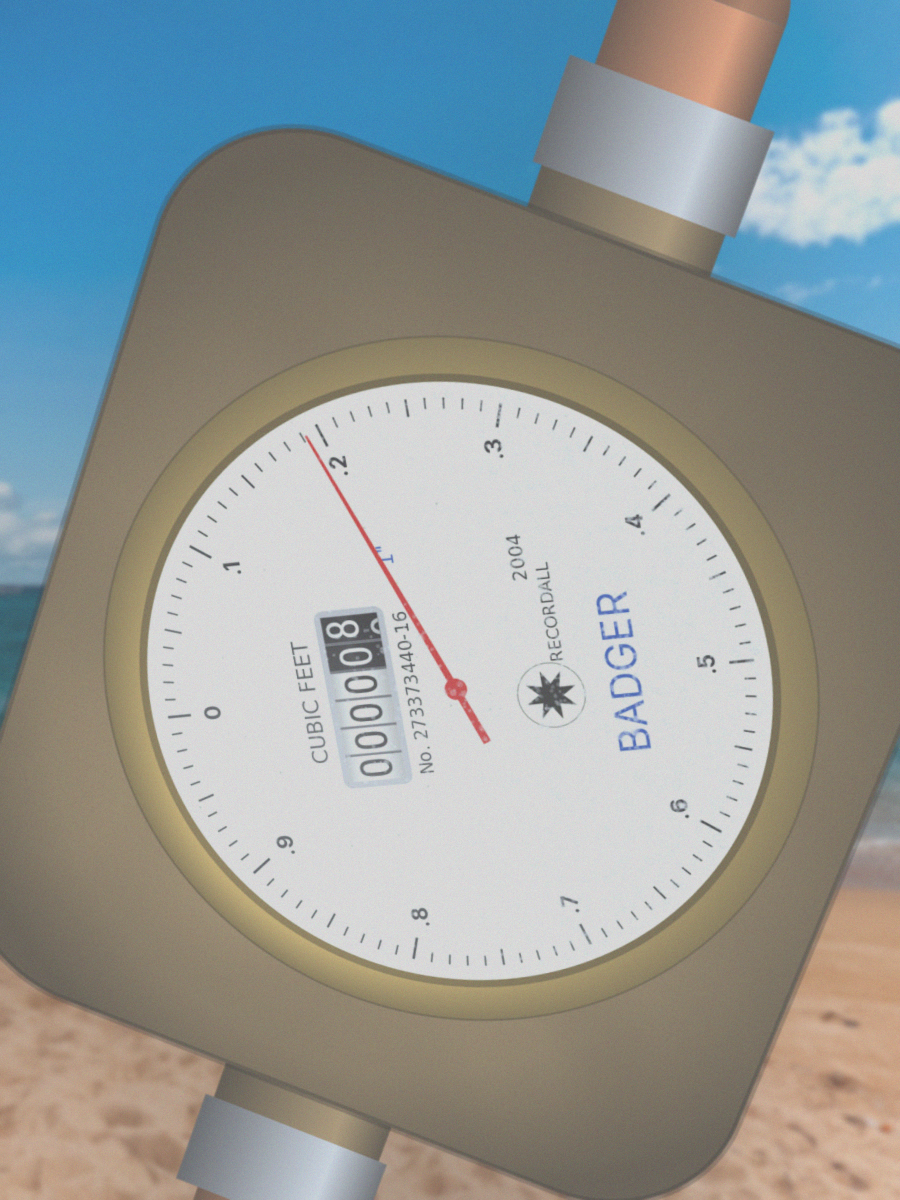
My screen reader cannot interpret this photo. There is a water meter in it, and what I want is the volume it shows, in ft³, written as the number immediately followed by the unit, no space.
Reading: 8.19ft³
